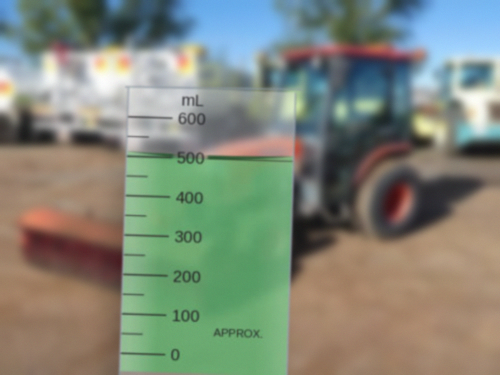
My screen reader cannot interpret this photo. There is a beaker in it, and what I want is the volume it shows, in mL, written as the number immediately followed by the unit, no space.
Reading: 500mL
